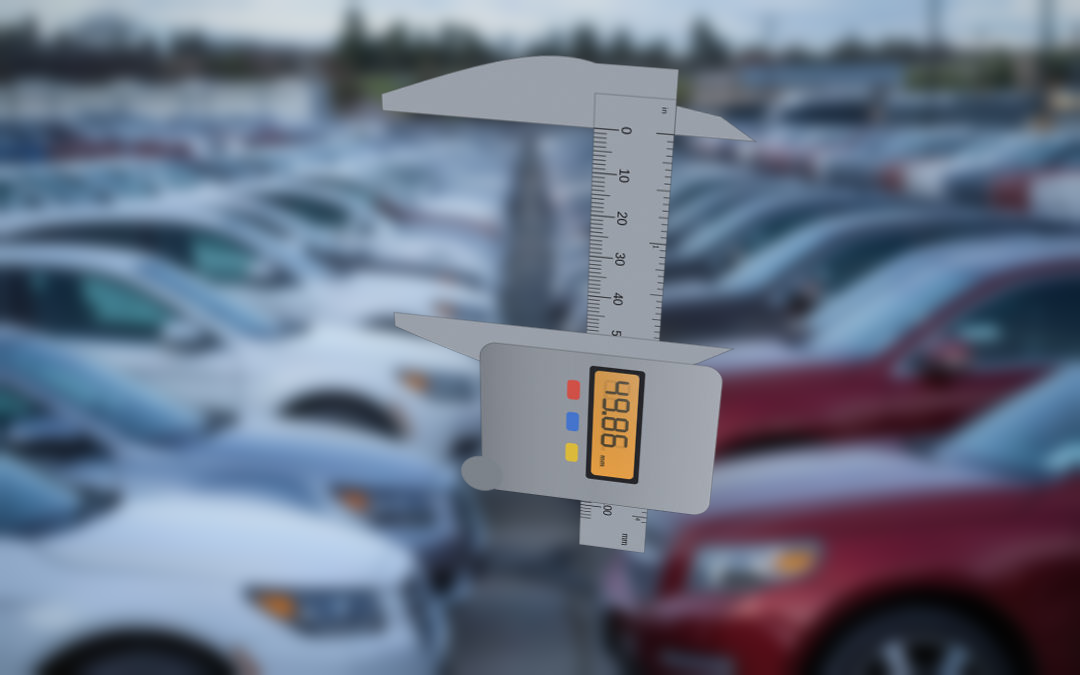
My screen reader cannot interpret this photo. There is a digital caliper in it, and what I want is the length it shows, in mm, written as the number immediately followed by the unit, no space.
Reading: 49.86mm
